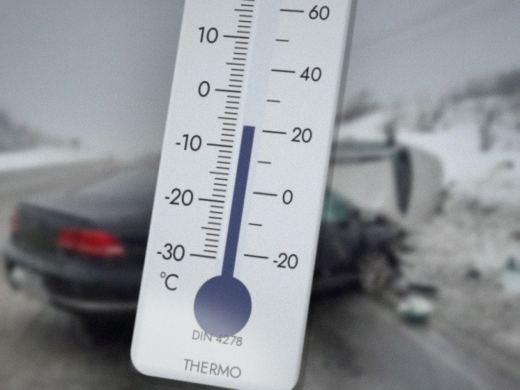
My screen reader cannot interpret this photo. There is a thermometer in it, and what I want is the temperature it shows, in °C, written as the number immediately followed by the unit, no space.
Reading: -6°C
